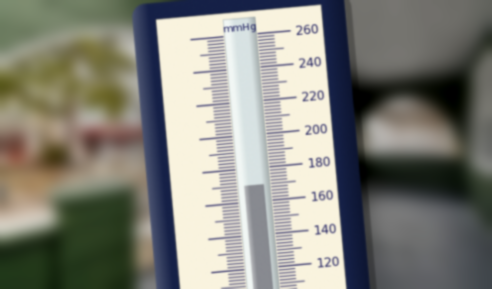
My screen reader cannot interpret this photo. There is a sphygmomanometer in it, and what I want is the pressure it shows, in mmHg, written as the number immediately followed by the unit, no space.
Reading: 170mmHg
